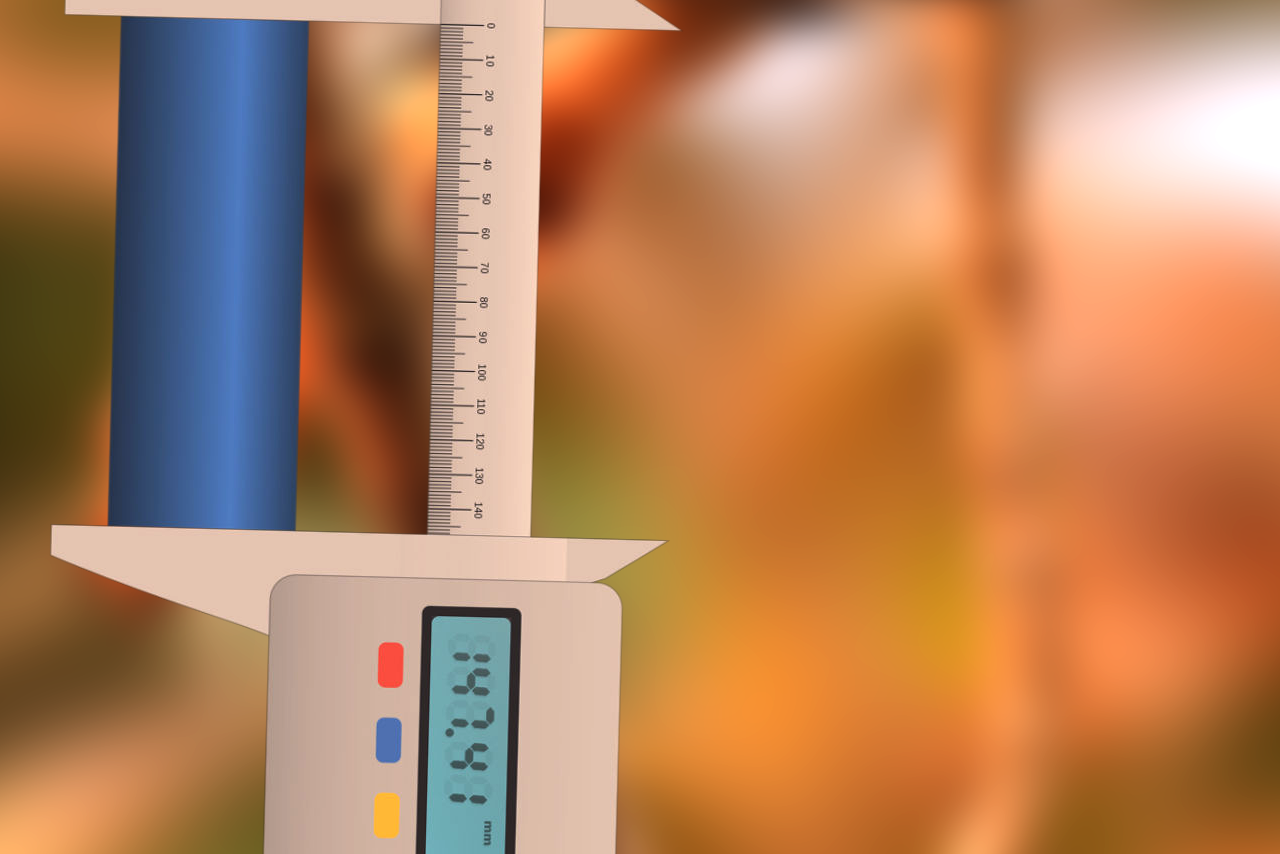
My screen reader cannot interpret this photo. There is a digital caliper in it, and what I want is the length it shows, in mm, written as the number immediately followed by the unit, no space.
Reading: 147.41mm
